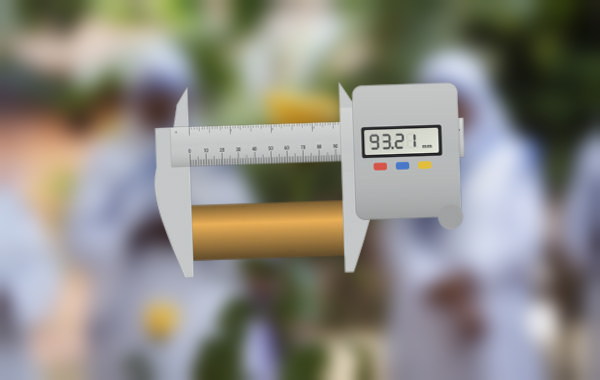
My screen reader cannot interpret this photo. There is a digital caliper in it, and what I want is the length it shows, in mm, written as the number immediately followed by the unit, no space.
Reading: 93.21mm
